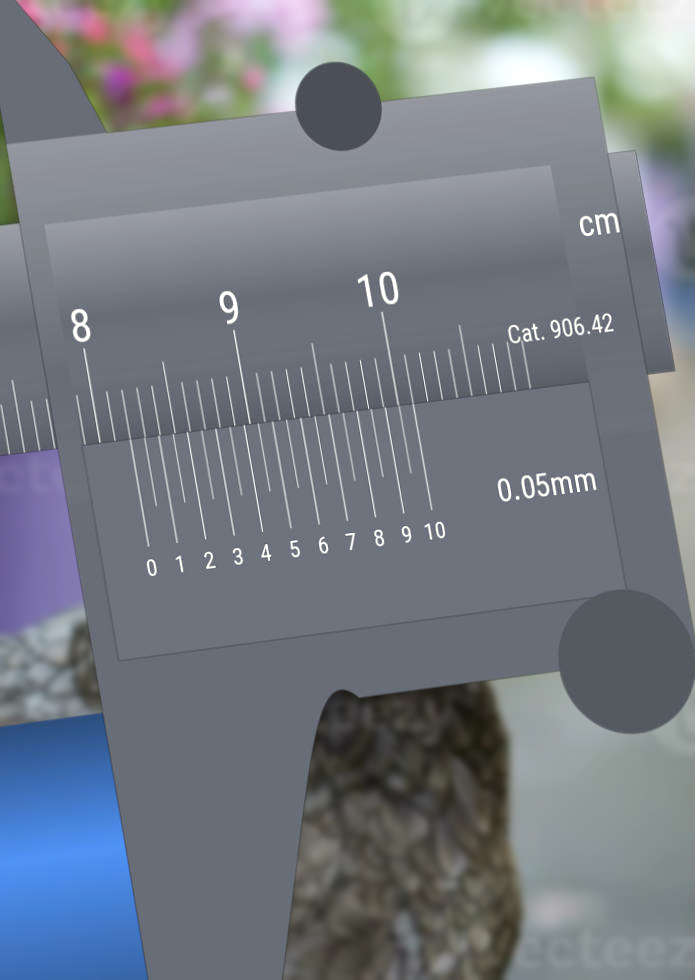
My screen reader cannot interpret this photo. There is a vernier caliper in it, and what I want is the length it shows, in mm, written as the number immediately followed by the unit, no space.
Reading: 82.0mm
